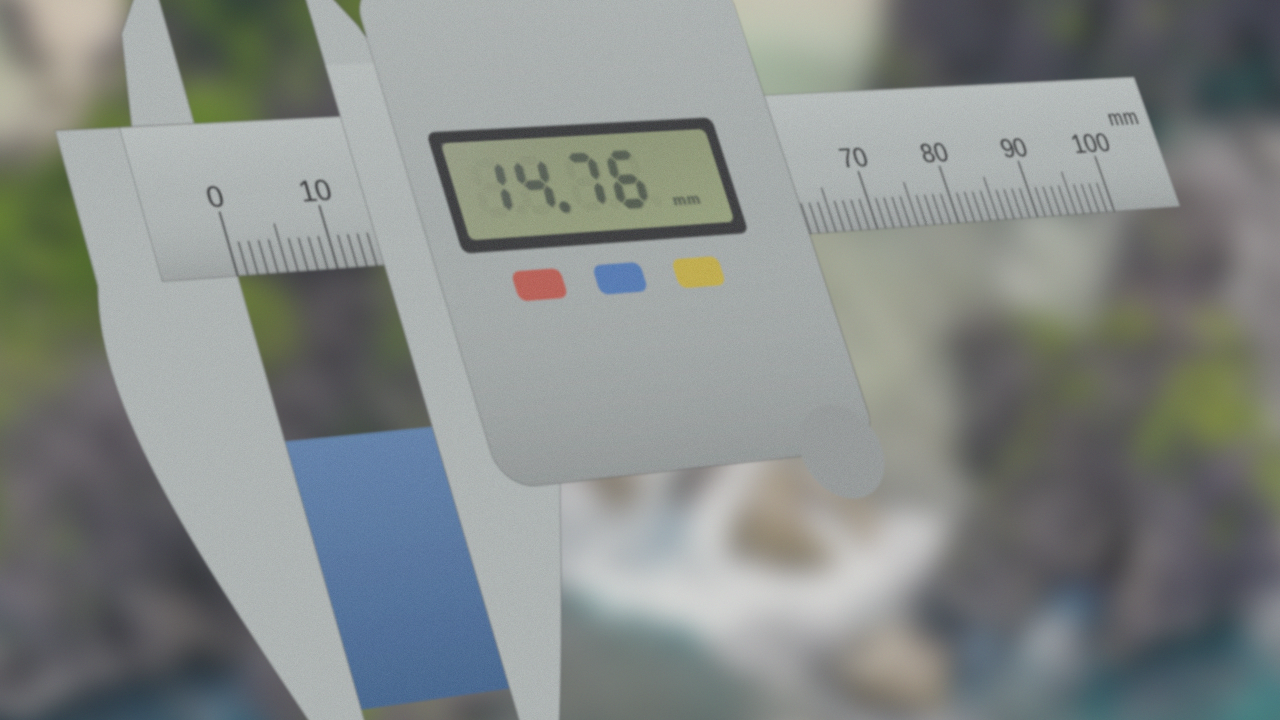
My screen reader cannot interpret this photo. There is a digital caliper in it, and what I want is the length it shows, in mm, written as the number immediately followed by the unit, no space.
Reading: 14.76mm
